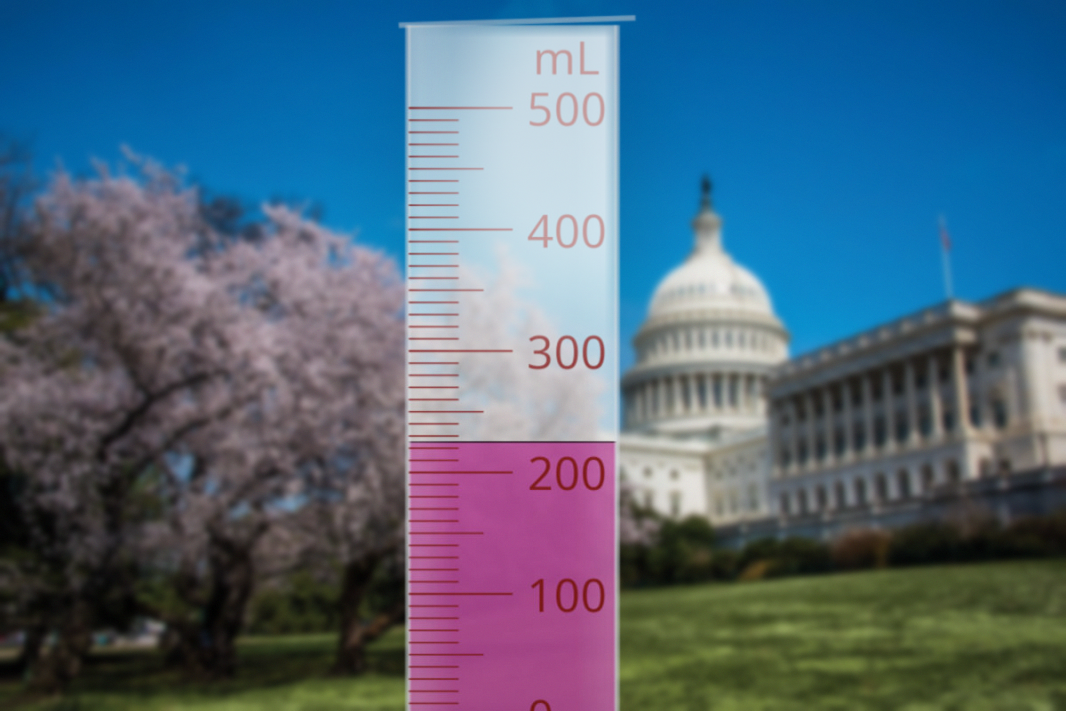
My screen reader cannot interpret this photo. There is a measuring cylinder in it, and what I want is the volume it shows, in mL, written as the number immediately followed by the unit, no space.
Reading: 225mL
